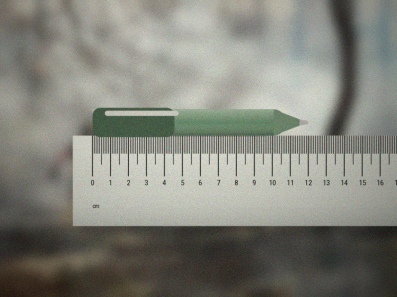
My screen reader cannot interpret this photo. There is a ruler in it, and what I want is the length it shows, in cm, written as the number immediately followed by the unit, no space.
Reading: 12cm
